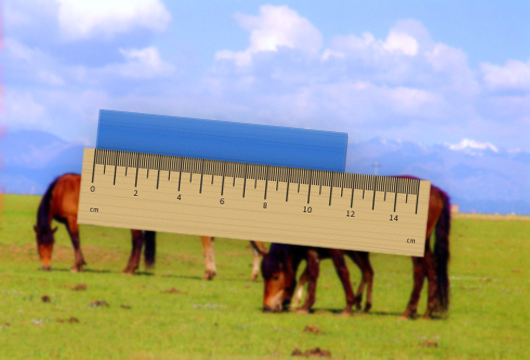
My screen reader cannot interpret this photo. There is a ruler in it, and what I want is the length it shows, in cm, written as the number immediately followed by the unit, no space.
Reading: 11.5cm
